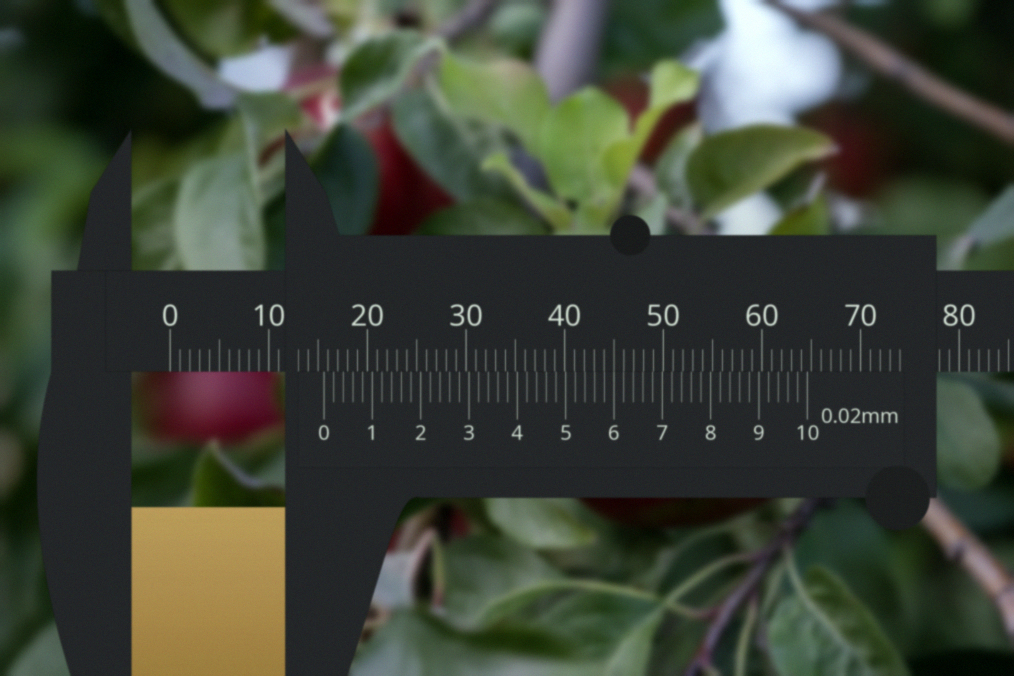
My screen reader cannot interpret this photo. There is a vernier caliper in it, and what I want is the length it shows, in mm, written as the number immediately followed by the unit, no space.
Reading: 15.6mm
